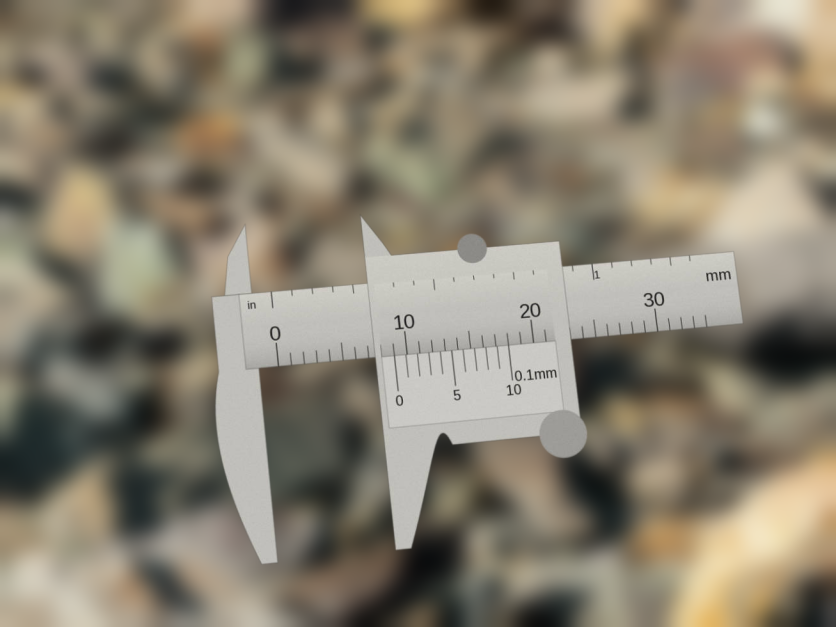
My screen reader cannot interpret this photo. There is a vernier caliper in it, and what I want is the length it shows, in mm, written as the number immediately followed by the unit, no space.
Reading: 9.0mm
